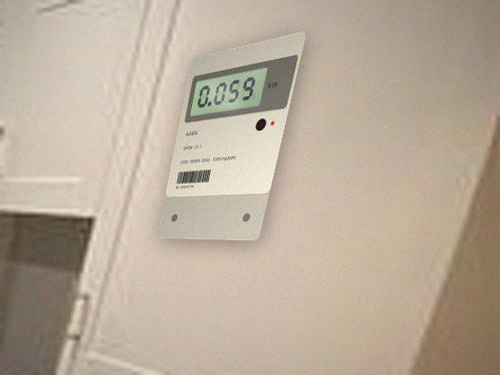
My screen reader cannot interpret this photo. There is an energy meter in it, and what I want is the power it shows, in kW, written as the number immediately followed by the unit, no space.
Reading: 0.059kW
